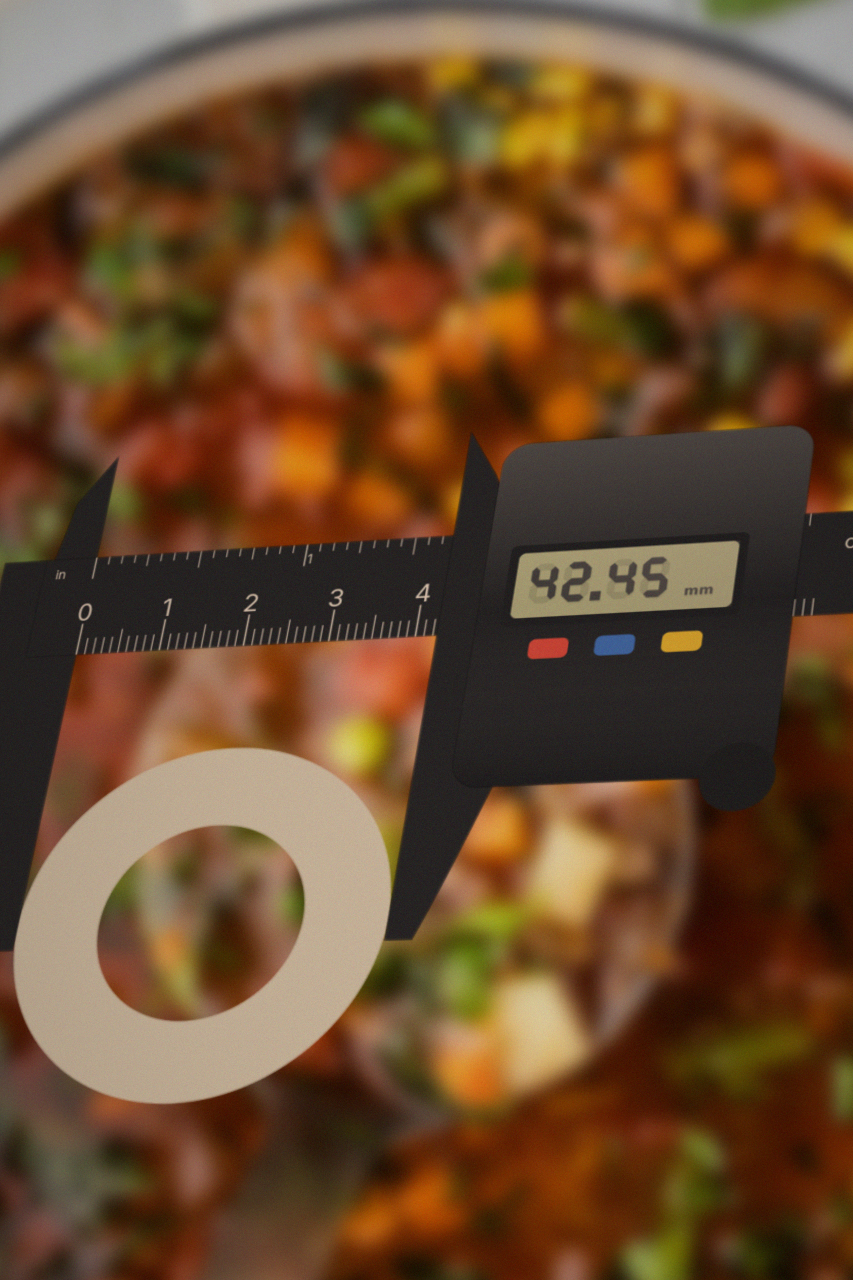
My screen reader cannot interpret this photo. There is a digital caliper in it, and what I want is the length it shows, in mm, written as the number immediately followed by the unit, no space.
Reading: 42.45mm
